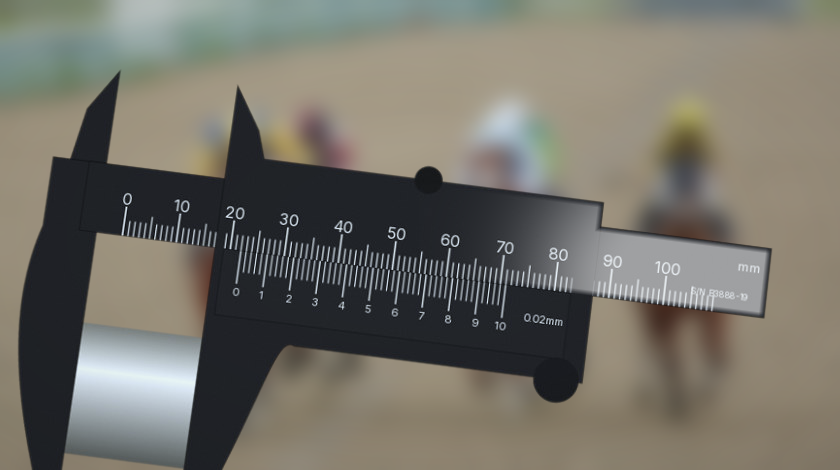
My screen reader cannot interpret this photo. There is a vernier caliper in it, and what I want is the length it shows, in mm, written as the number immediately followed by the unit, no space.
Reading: 22.0mm
